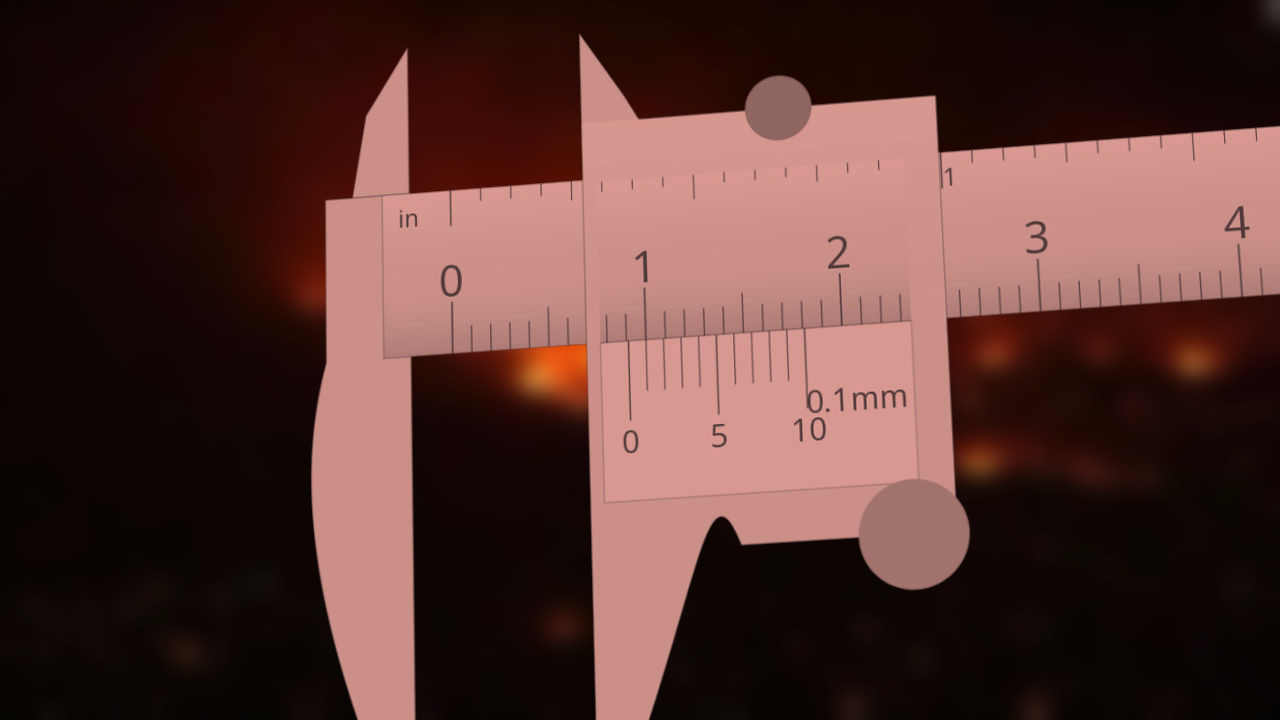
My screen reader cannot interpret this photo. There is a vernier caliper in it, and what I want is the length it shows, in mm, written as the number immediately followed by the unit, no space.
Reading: 9.1mm
